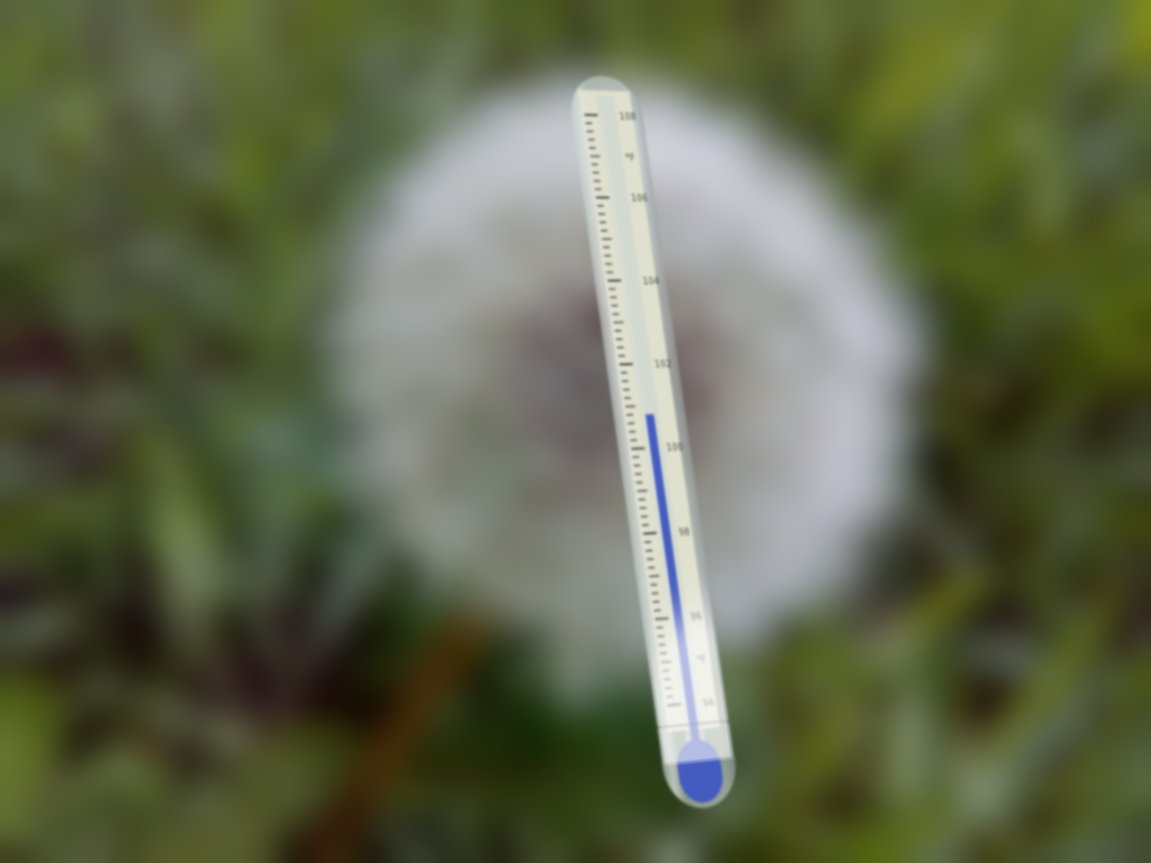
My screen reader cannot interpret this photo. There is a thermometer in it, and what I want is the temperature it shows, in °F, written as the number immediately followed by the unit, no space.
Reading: 100.8°F
